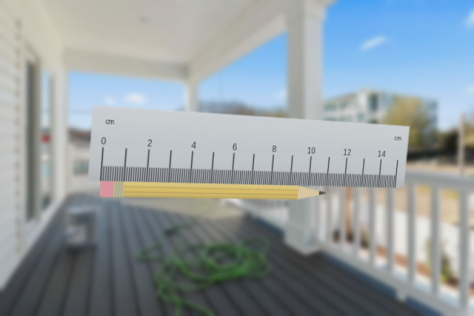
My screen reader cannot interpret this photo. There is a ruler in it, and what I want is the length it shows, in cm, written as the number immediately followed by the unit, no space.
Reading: 11cm
